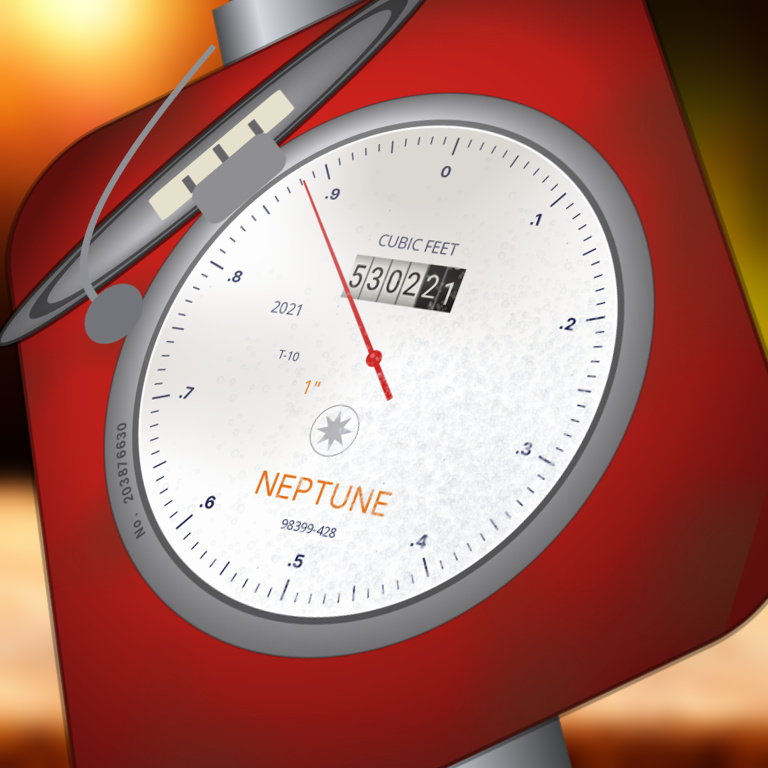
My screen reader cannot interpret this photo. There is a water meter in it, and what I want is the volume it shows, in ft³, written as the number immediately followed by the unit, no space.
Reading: 530220.88ft³
